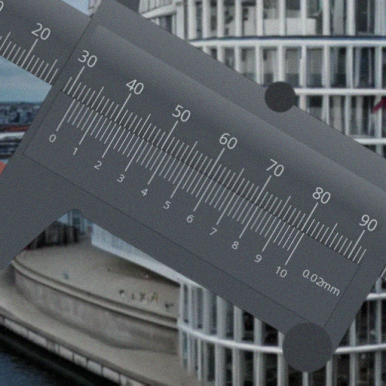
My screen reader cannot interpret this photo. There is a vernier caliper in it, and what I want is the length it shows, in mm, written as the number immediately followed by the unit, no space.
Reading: 31.6mm
